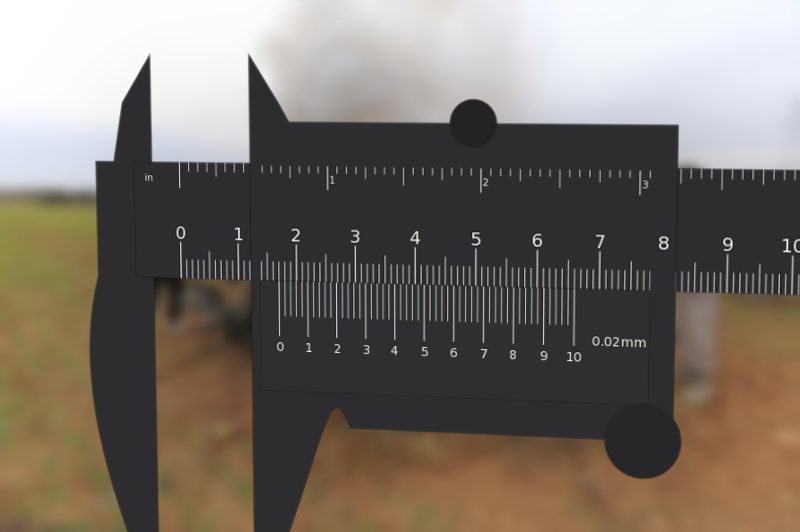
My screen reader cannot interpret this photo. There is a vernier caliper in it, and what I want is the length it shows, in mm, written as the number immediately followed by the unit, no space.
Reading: 17.0mm
